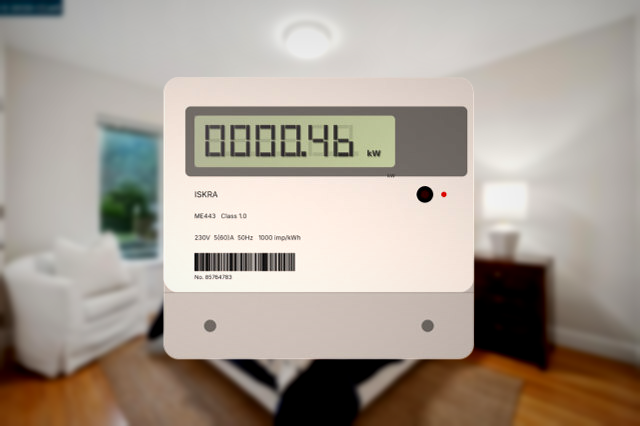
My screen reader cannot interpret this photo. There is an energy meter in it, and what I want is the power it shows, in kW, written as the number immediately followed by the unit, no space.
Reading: 0.46kW
